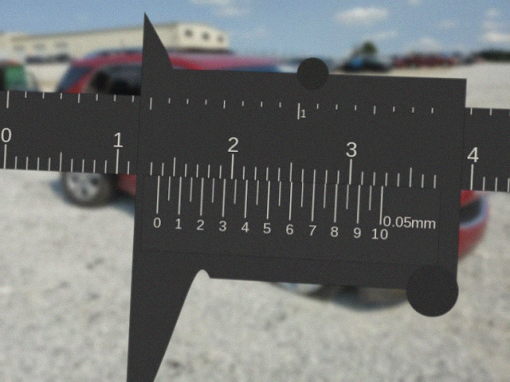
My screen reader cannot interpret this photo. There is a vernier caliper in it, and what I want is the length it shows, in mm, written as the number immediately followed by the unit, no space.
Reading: 13.7mm
